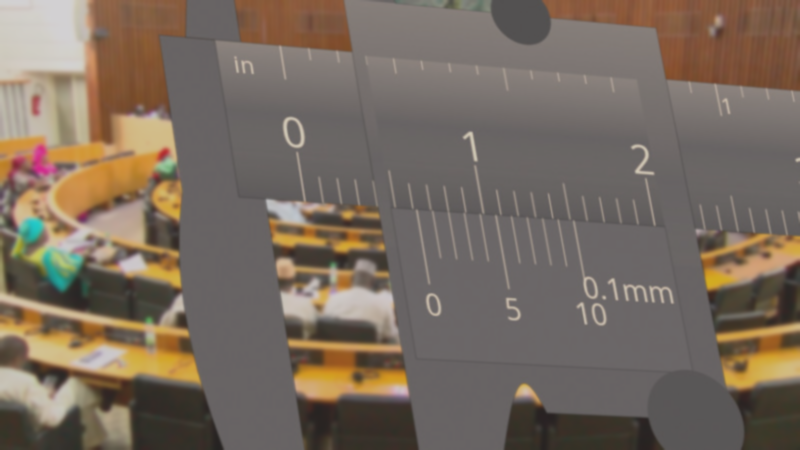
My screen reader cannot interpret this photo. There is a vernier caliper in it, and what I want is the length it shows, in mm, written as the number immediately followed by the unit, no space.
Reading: 6.2mm
